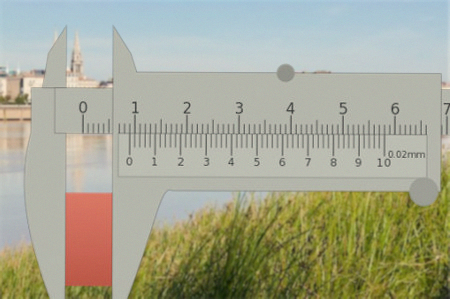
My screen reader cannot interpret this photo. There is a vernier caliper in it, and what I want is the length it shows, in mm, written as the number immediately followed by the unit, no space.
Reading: 9.0mm
